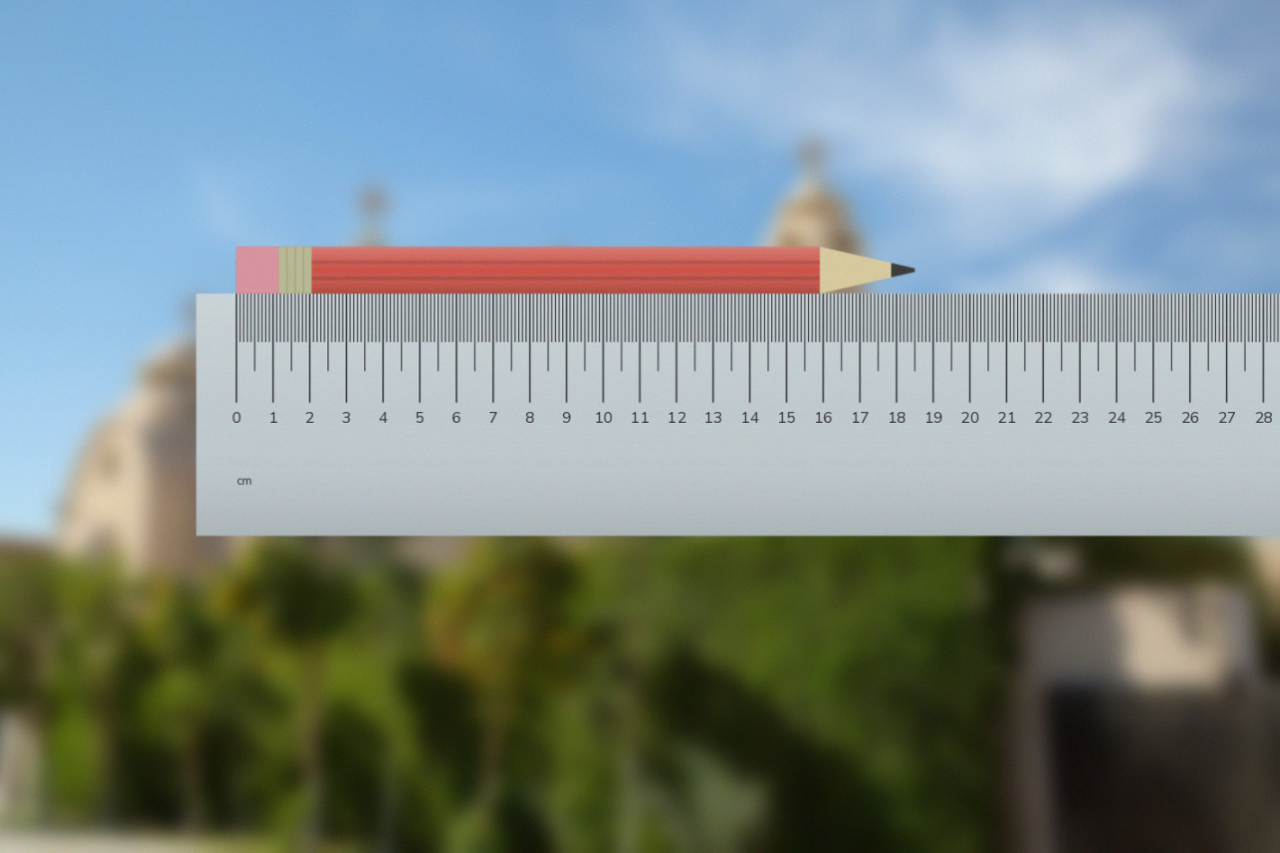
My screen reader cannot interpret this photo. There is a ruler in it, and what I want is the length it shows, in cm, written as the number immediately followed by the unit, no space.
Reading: 18.5cm
